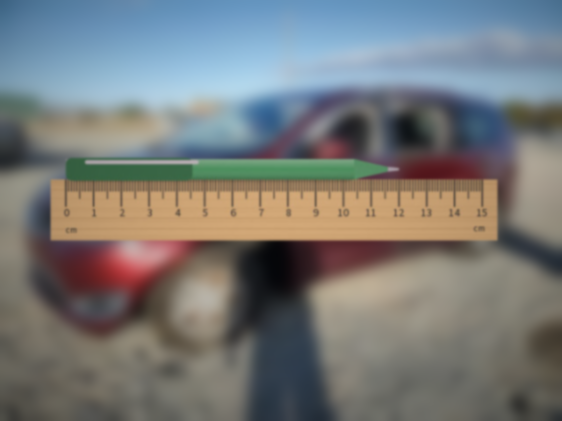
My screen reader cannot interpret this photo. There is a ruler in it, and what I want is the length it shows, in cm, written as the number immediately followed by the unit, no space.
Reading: 12cm
